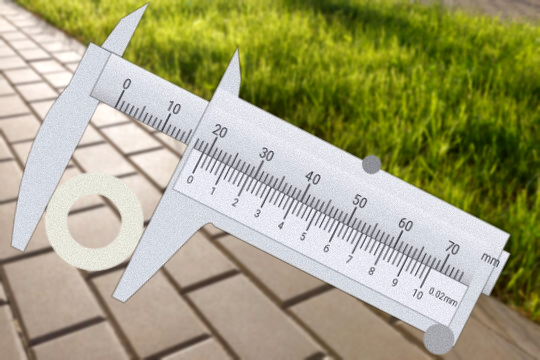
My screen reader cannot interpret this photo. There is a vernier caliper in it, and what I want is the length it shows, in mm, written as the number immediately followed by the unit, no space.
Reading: 19.0mm
